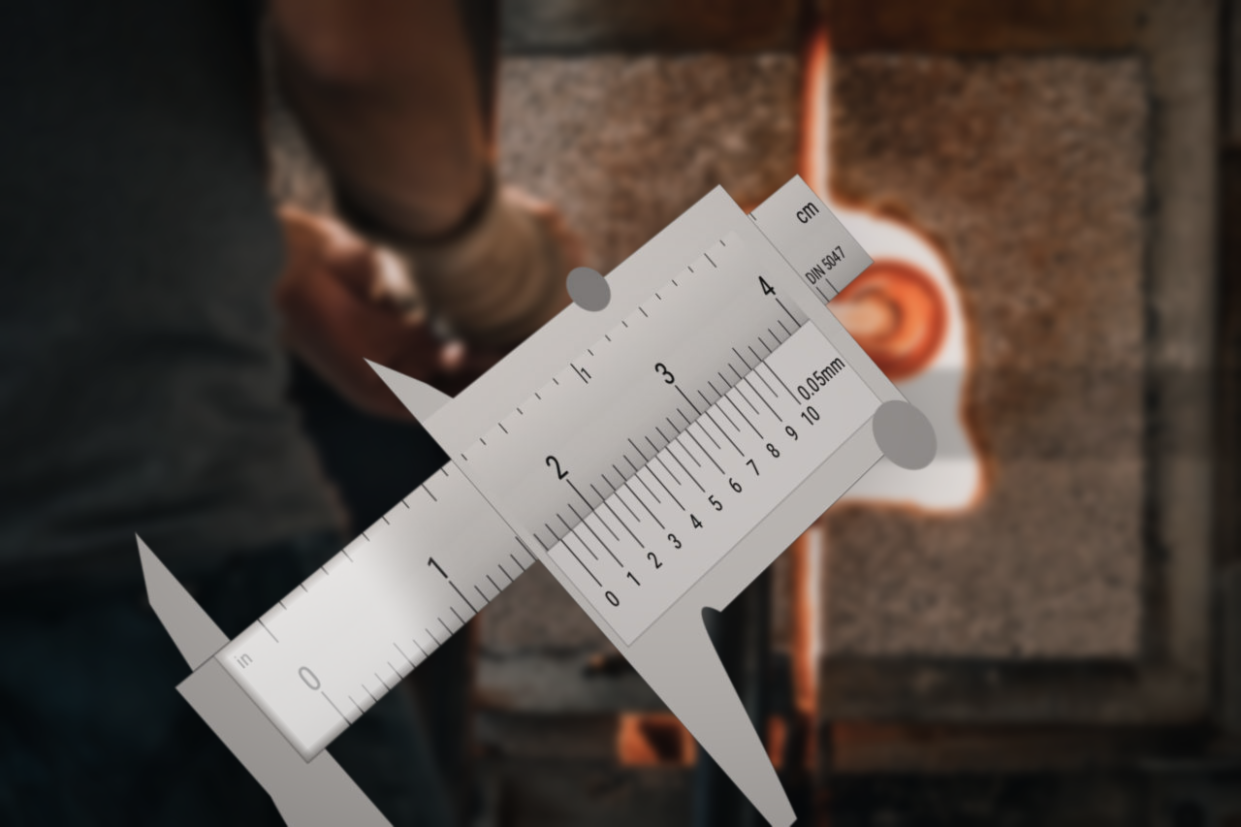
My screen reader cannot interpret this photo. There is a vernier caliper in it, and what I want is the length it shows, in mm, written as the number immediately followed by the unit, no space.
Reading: 17.1mm
